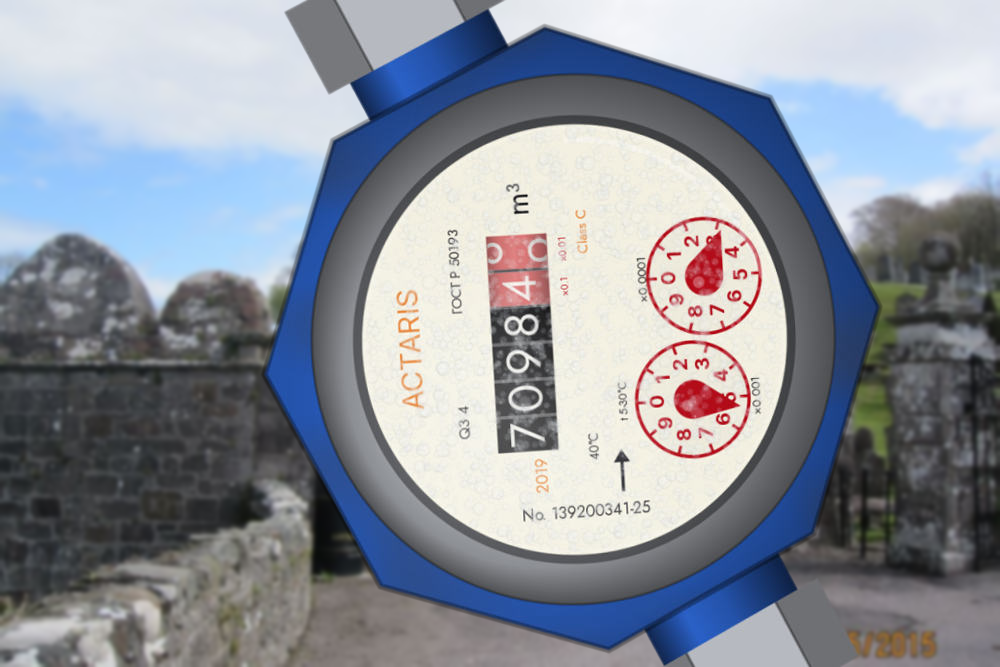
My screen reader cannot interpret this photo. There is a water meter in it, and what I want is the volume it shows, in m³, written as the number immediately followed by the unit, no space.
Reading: 7098.4853m³
